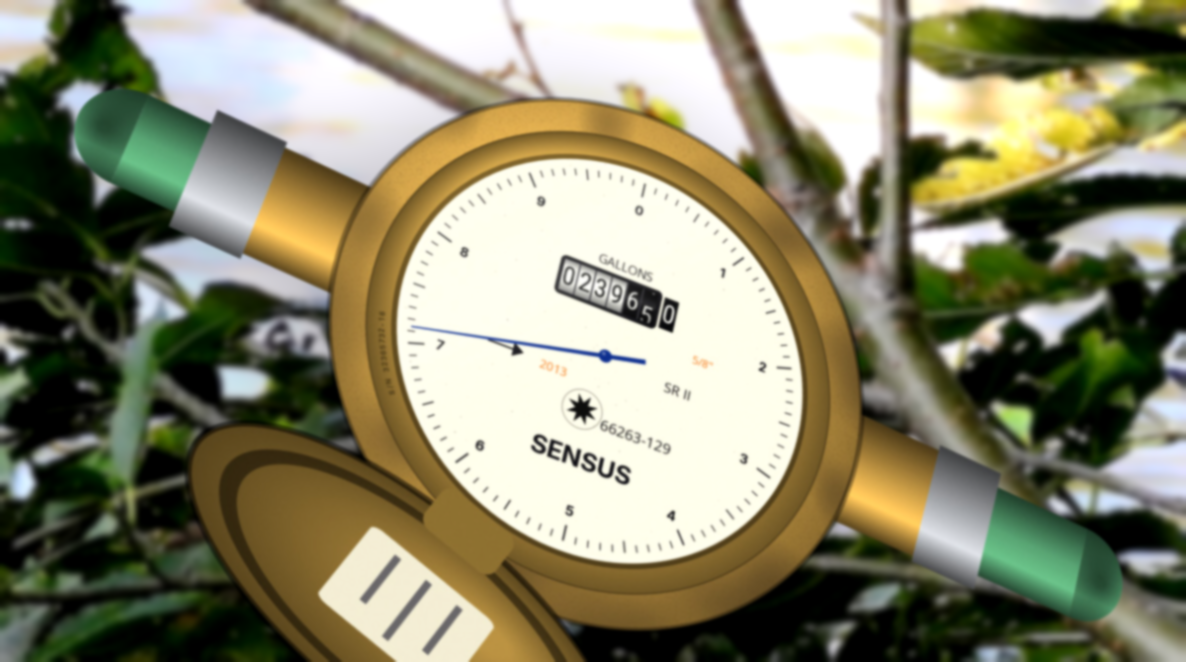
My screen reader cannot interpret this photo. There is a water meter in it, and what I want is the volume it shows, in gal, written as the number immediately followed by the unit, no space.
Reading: 239647.1gal
